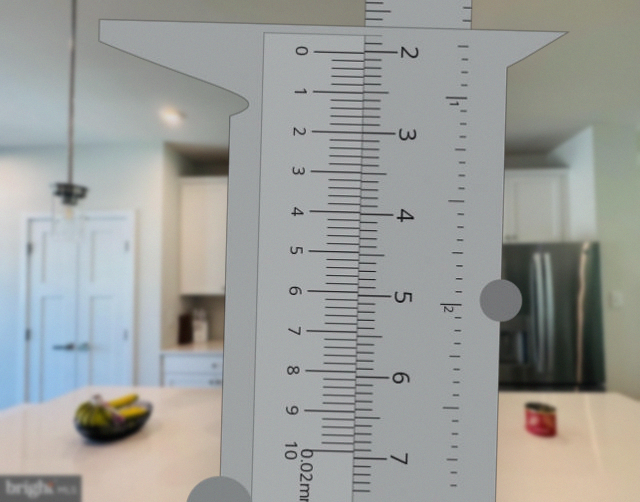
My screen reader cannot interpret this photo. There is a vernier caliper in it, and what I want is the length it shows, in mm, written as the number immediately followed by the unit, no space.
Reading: 20.2mm
